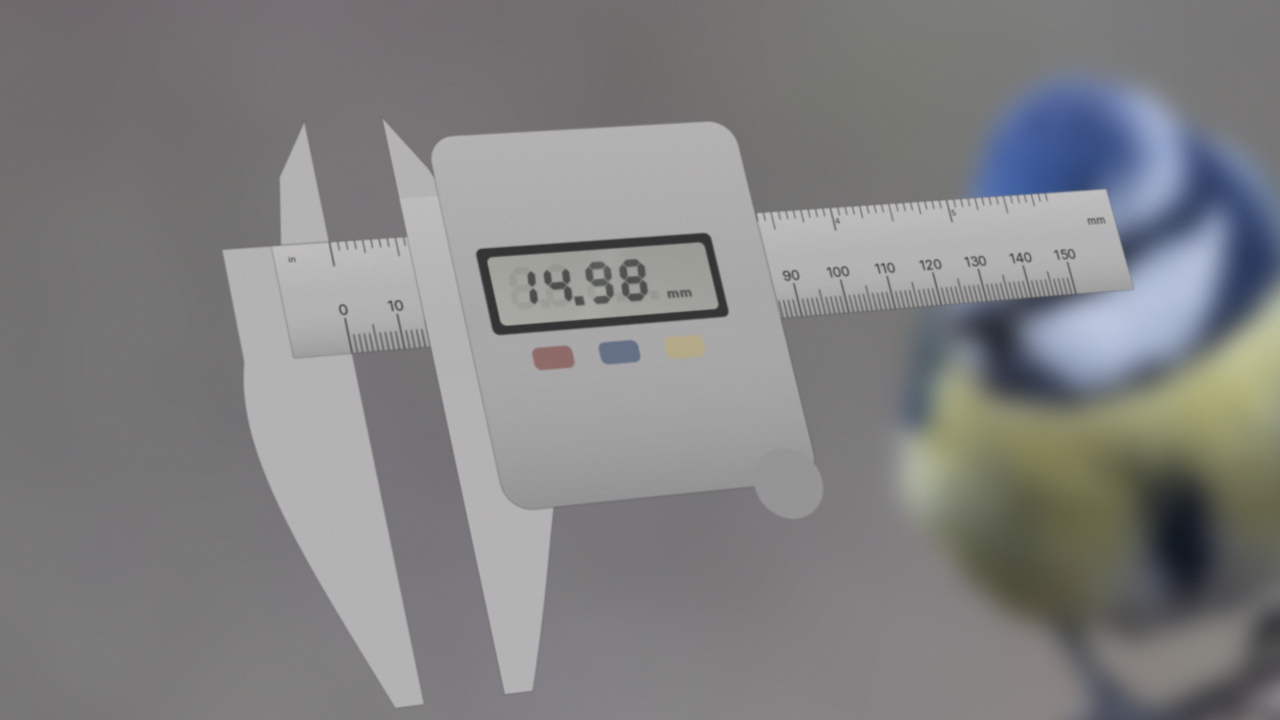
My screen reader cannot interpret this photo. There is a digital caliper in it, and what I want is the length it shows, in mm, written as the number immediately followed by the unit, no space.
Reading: 14.98mm
